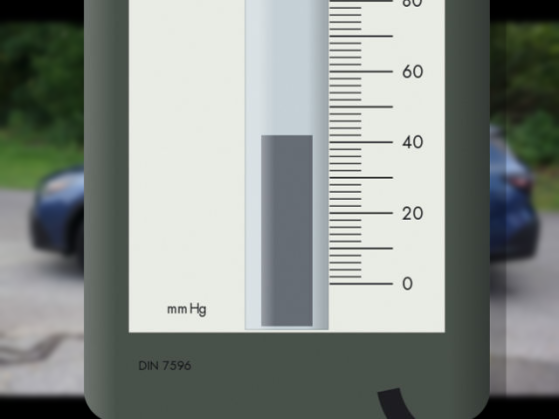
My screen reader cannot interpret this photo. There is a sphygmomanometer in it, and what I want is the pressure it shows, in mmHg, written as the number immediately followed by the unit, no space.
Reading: 42mmHg
